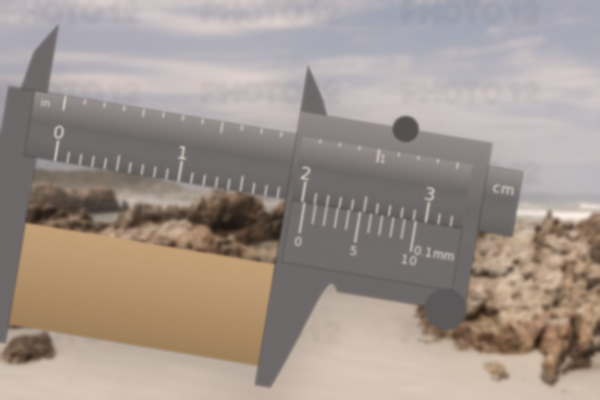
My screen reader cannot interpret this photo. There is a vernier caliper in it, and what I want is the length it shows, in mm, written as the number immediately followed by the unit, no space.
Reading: 20.2mm
